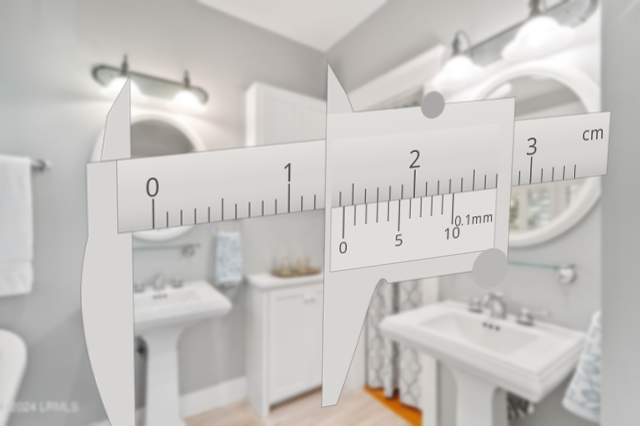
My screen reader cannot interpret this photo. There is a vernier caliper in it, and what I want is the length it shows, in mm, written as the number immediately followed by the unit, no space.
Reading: 14.3mm
